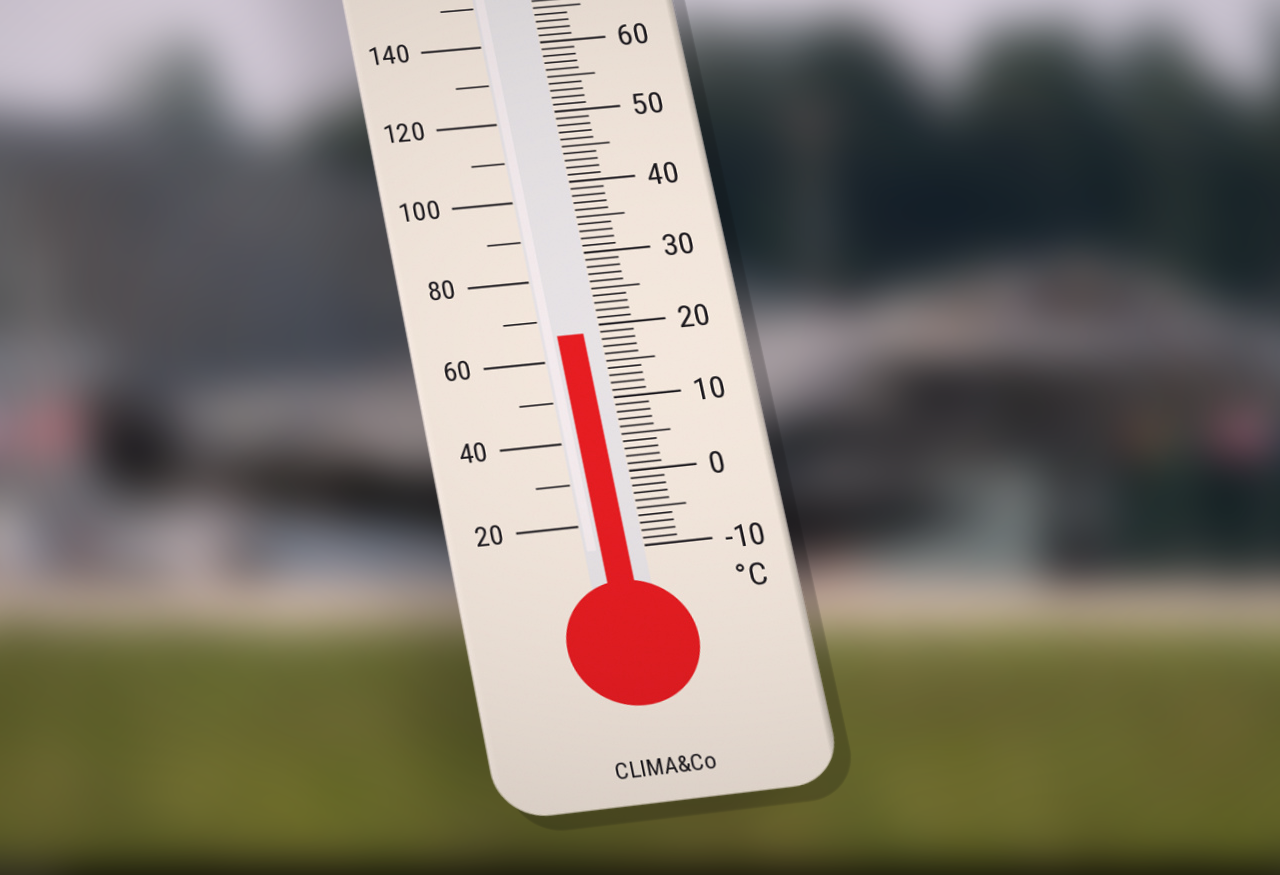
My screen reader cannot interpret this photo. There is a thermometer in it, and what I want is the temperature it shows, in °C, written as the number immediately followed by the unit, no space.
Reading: 19°C
